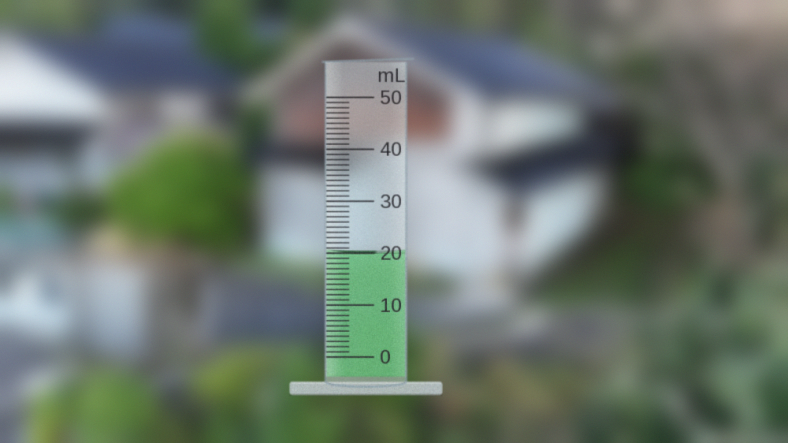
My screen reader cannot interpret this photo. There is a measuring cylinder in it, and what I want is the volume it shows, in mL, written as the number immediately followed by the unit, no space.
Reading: 20mL
